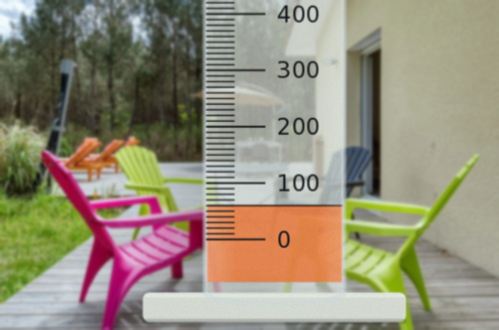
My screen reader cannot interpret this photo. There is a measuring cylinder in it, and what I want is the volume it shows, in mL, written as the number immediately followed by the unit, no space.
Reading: 60mL
